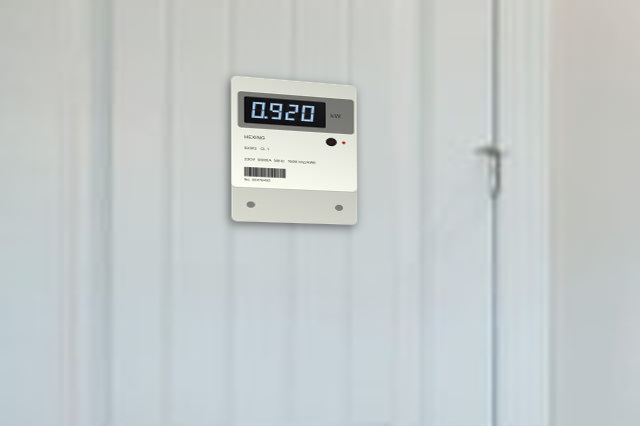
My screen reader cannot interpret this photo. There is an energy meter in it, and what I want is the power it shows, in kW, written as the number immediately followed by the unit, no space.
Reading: 0.920kW
